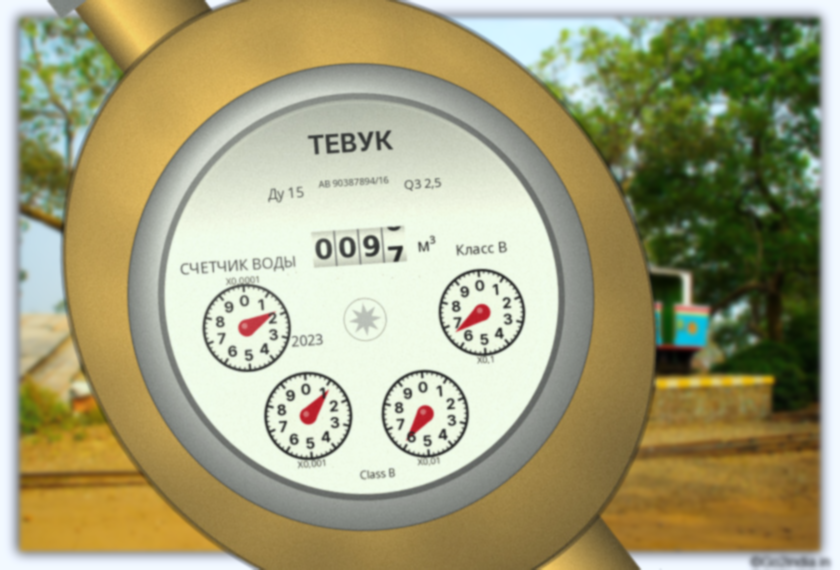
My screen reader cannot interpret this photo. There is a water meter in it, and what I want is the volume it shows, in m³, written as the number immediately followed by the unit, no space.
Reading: 96.6611m³
